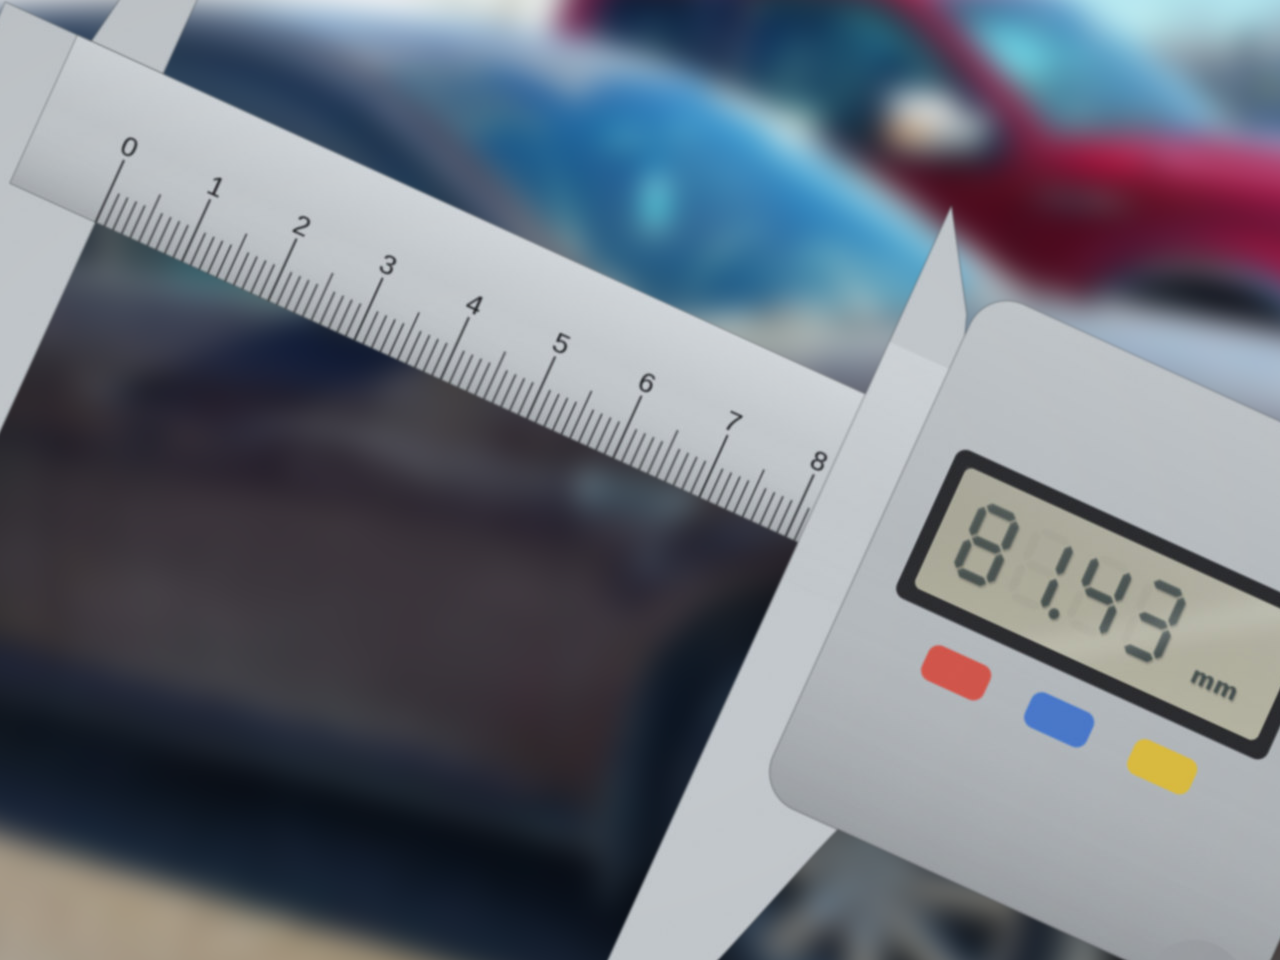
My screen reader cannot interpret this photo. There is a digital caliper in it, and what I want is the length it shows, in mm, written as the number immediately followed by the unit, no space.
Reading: 81.43mm
